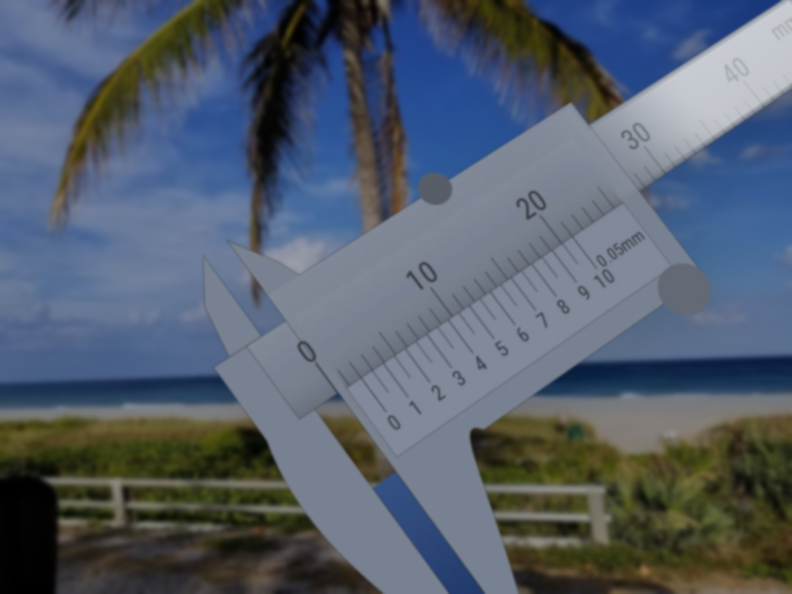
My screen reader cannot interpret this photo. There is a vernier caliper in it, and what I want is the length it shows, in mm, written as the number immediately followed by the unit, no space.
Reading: 2.0mm
